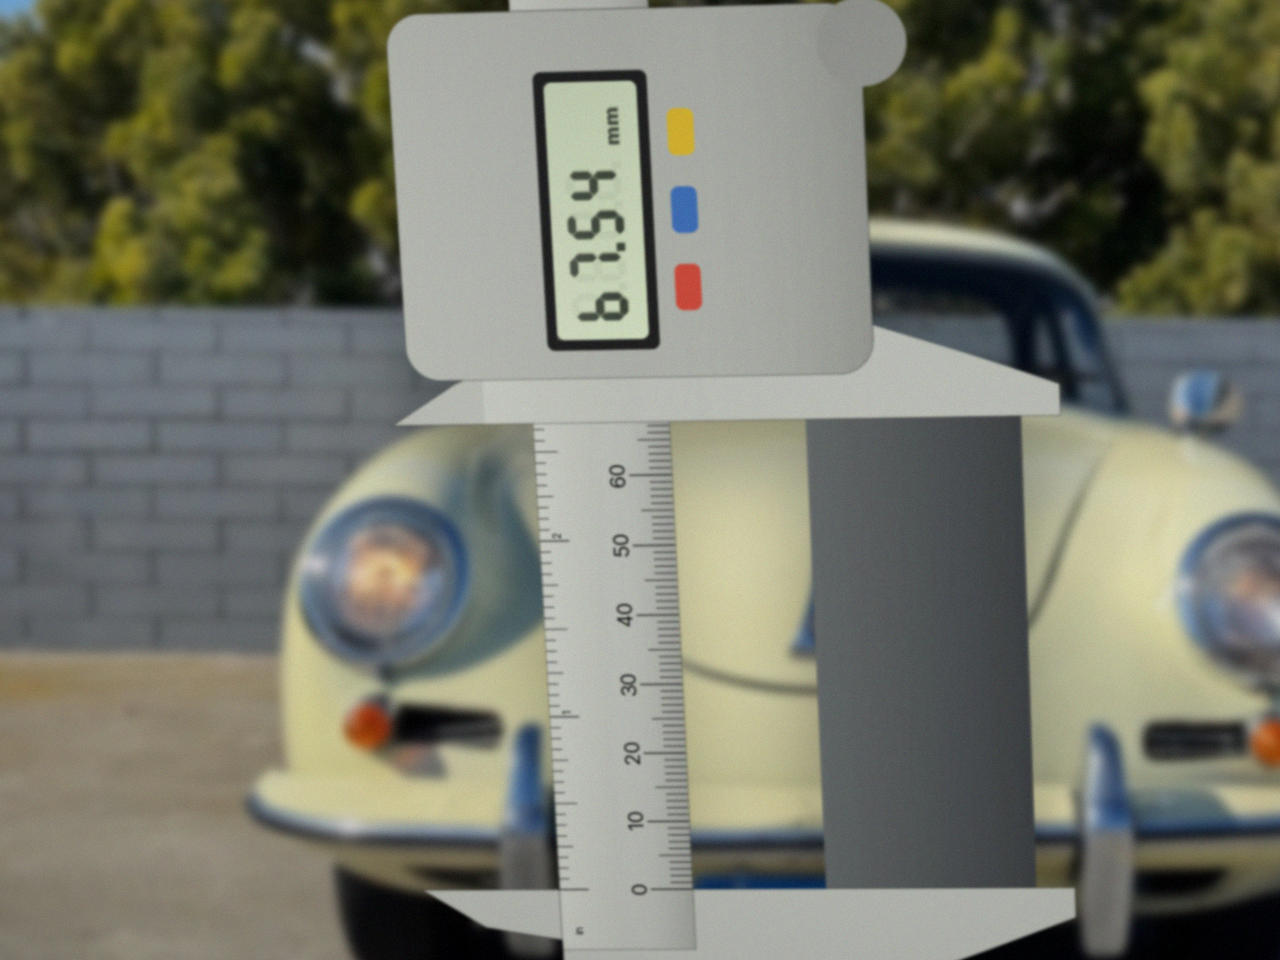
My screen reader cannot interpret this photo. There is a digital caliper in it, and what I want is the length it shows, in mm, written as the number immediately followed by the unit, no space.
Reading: 67.54mm
